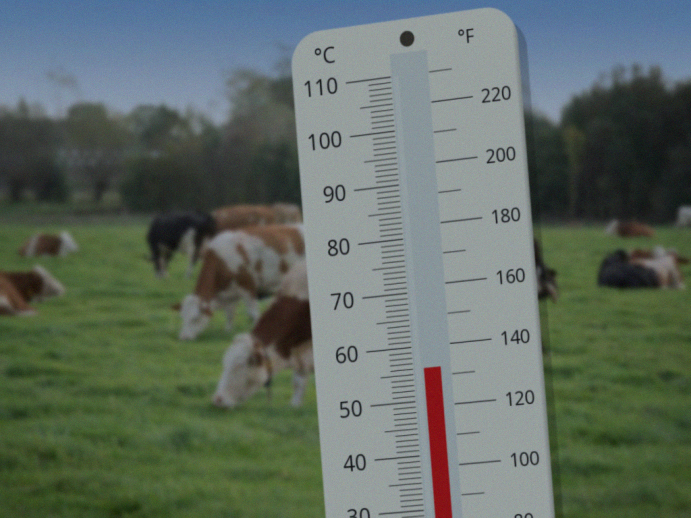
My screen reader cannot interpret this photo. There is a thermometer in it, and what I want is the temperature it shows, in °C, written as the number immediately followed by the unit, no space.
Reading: 56°C
